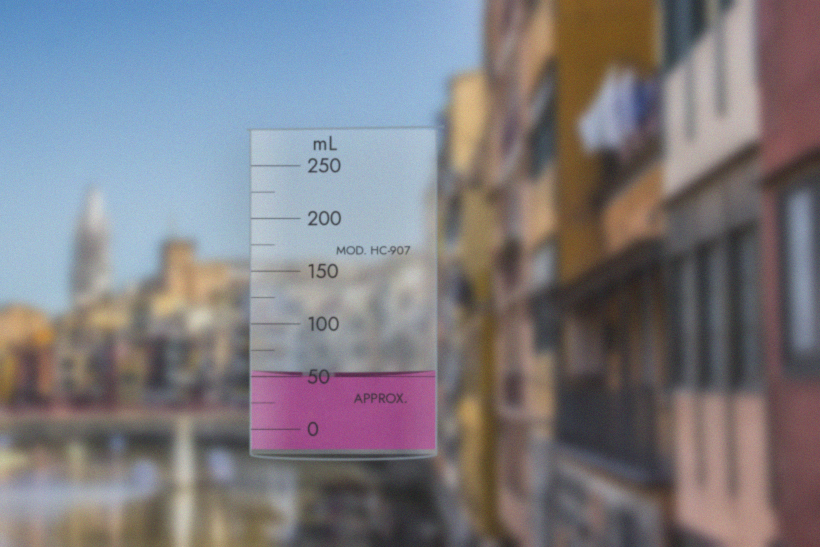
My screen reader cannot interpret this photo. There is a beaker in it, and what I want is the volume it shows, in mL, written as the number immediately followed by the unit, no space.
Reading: 50mL
